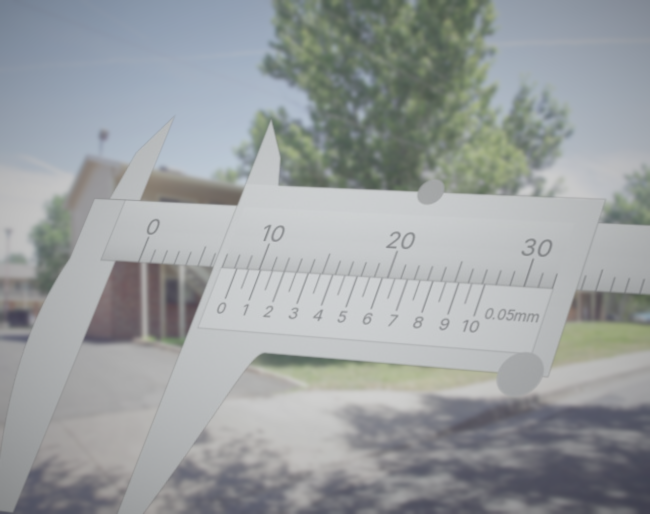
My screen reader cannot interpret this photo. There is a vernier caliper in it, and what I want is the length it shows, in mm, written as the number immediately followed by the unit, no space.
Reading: 8.2mm
